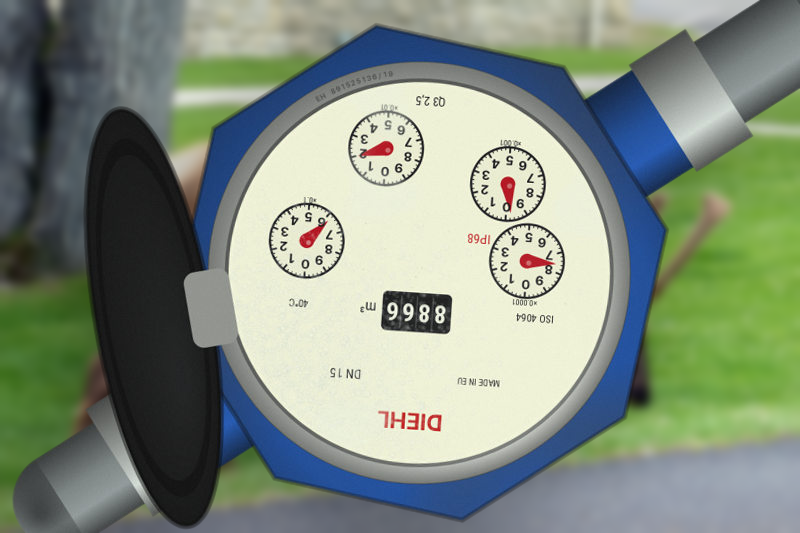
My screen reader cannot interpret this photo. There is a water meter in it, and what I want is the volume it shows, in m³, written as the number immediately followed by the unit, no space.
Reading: 8866.6197m³
